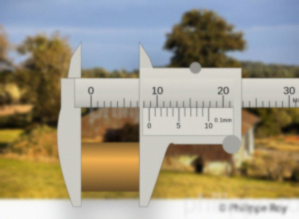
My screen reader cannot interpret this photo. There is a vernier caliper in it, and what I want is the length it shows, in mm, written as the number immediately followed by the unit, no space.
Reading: 8.8mm
